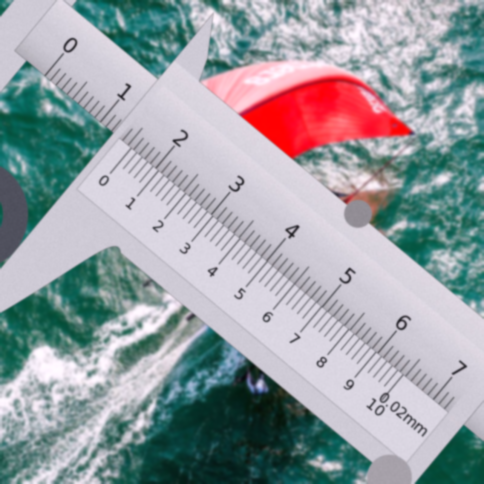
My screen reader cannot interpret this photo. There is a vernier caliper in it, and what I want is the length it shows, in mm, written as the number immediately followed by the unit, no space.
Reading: 15.6mm
